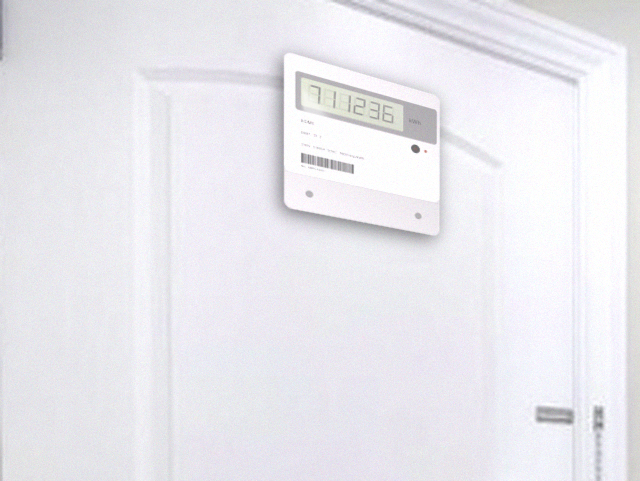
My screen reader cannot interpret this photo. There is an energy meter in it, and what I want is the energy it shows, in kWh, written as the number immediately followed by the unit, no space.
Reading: 711236kWh
